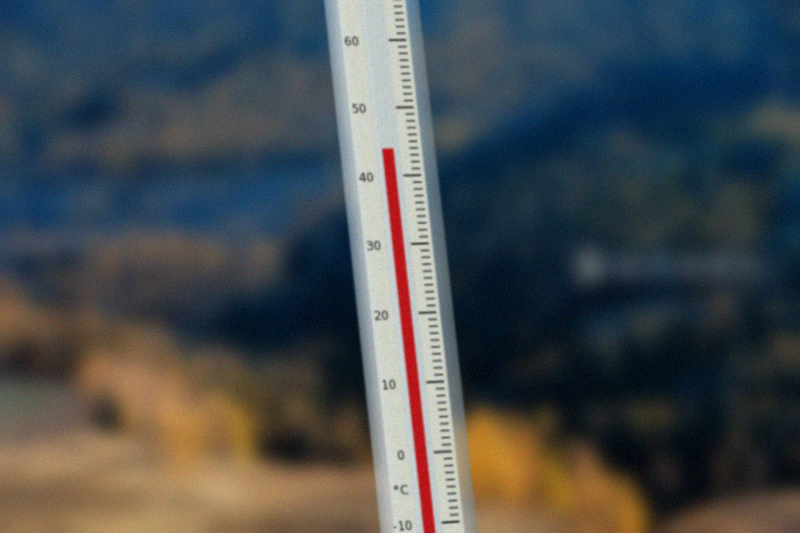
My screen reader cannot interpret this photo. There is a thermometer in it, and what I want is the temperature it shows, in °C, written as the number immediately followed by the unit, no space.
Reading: 44°C
